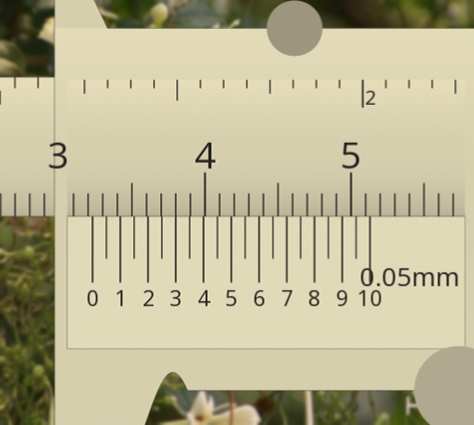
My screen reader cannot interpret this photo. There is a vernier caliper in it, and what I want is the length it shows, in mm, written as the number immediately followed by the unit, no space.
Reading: 32.3mm
